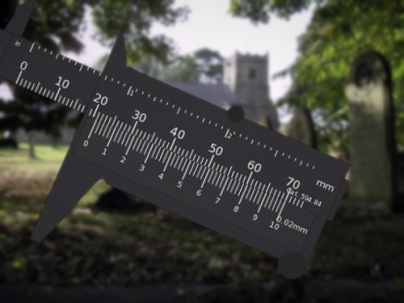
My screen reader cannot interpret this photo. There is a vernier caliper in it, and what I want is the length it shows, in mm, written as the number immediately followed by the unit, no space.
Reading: 21.0mm
